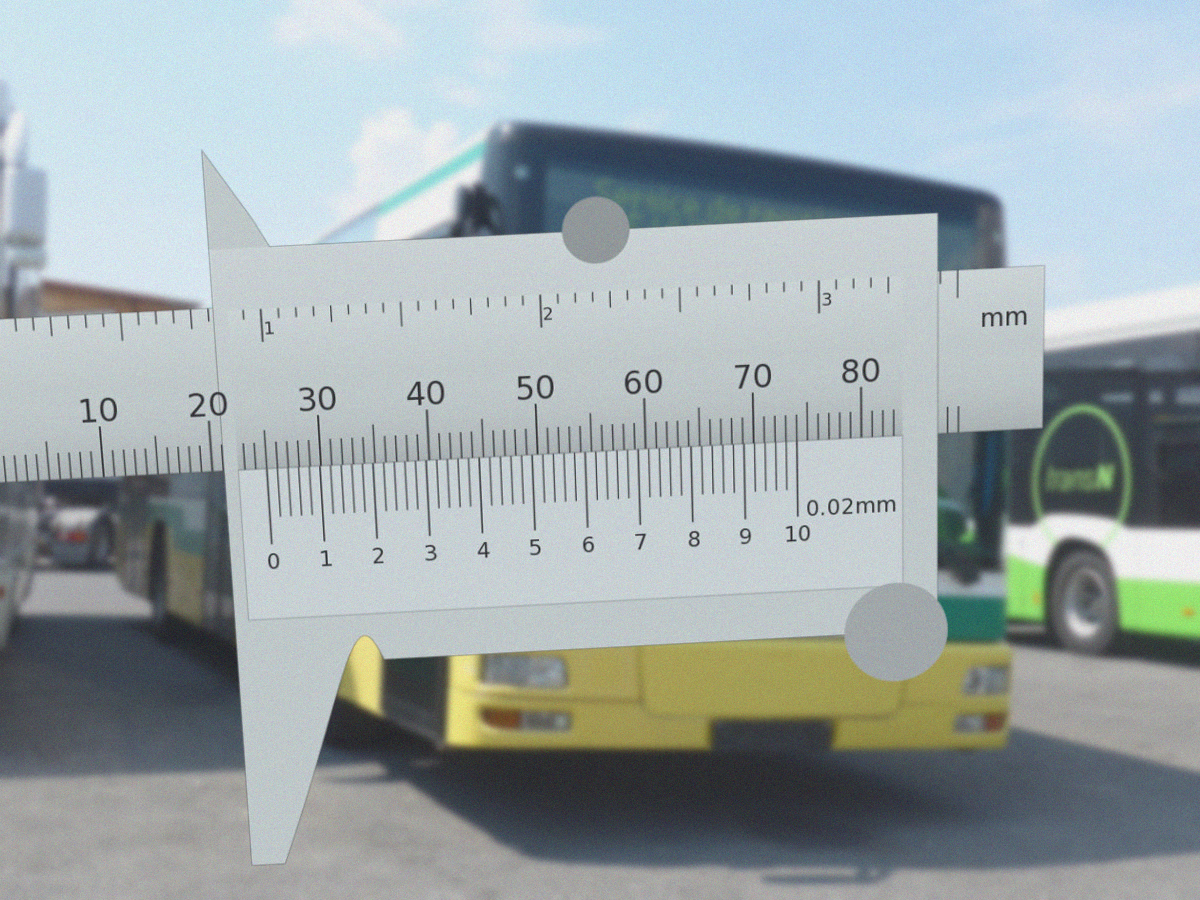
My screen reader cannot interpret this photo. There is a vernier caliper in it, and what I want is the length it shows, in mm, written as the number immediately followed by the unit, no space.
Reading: 25.0mm
